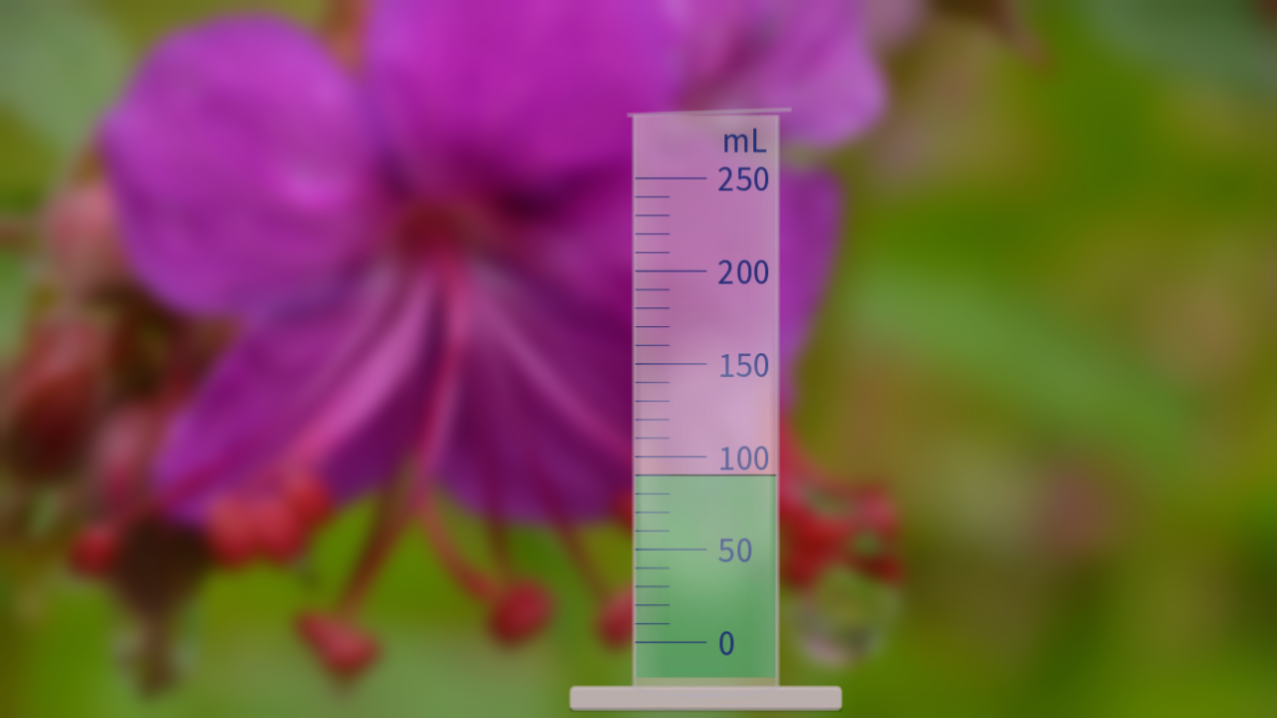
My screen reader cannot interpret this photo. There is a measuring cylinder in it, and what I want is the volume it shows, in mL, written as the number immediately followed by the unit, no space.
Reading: 90mL
